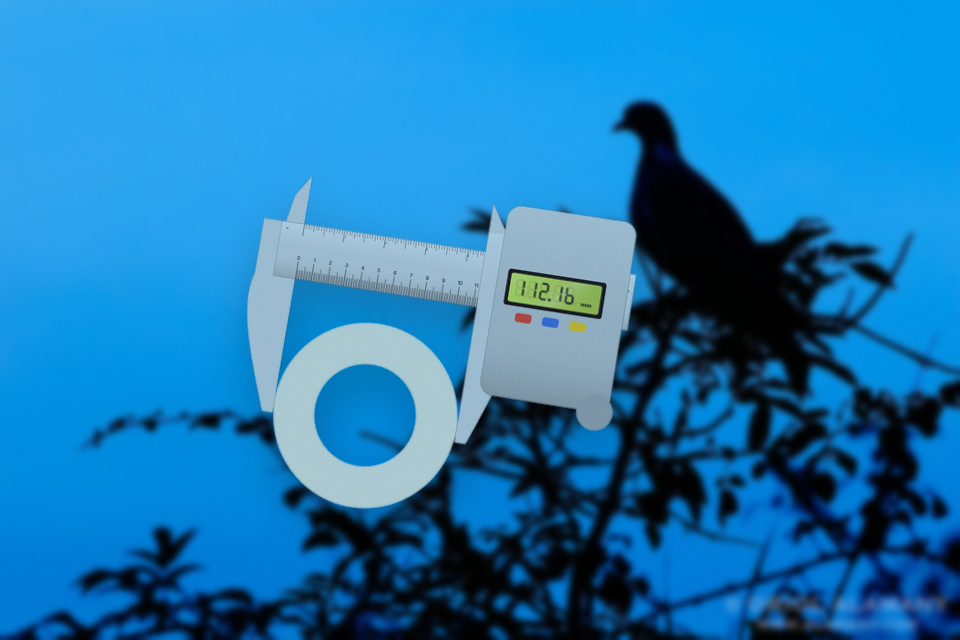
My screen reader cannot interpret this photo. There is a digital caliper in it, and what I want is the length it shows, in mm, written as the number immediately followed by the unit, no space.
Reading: 112.16mm
